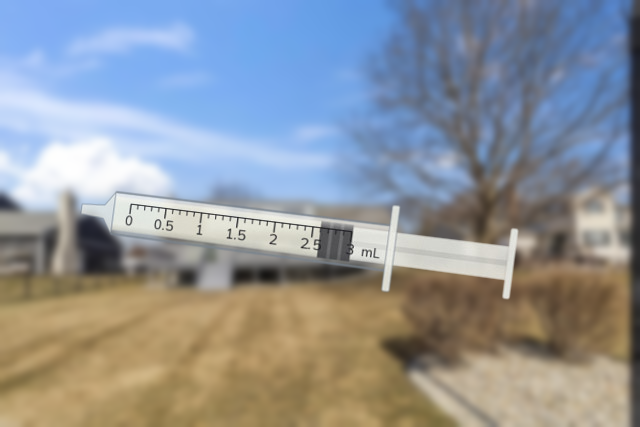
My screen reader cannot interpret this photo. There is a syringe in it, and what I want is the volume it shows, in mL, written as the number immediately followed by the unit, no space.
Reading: 2.6mL
